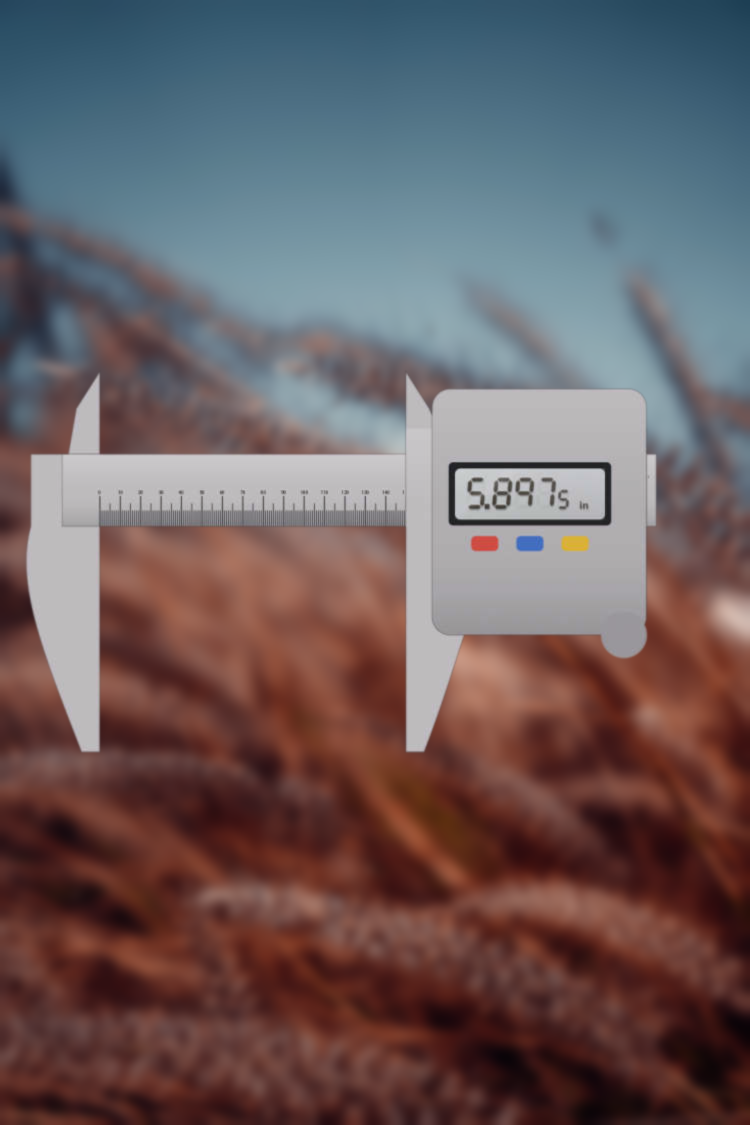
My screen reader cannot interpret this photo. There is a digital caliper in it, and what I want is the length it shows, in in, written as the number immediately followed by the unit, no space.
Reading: 5.8975in
